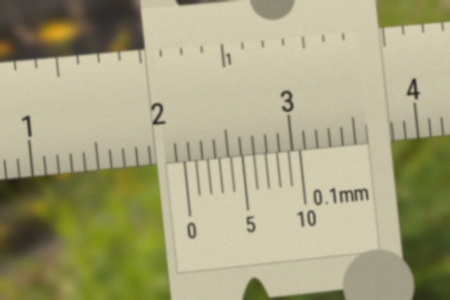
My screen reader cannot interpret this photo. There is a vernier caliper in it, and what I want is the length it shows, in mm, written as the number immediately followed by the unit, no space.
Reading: 21.6mm
